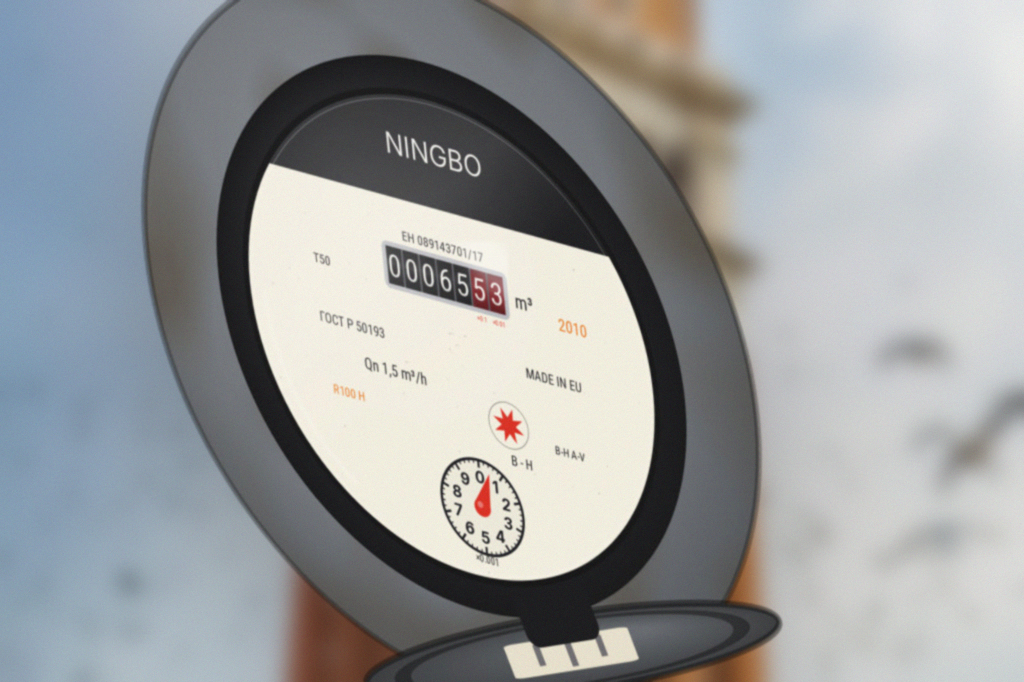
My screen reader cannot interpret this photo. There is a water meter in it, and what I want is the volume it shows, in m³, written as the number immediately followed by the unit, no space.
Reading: 65.530m³
